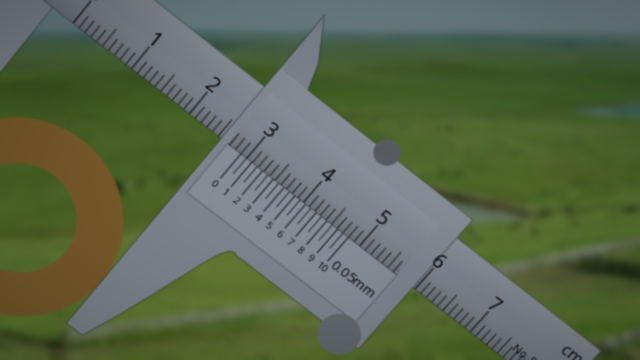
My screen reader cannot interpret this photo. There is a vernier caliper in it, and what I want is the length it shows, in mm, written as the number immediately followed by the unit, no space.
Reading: 29.0mm
